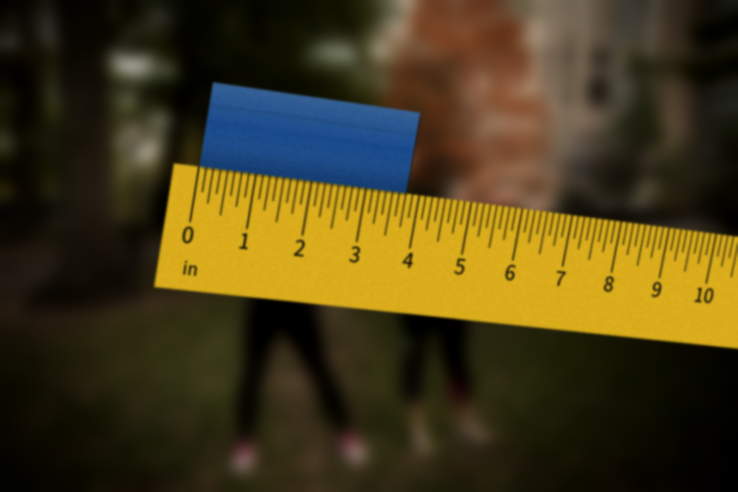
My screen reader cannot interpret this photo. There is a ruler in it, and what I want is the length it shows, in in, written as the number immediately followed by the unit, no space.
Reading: 3.75in
